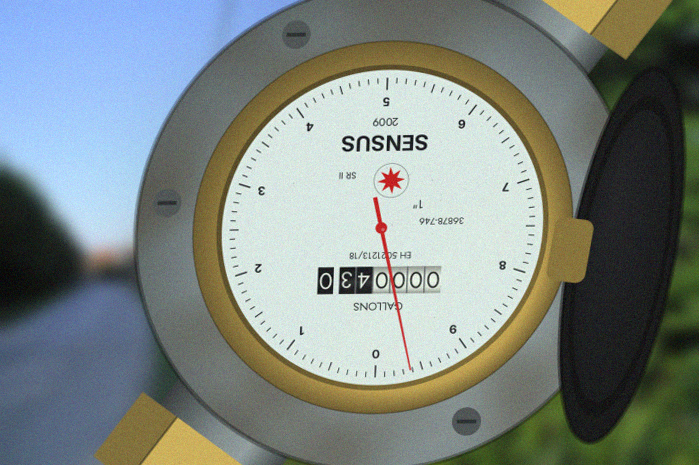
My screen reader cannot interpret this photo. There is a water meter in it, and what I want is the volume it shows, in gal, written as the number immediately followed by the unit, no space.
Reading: 429.6gal
